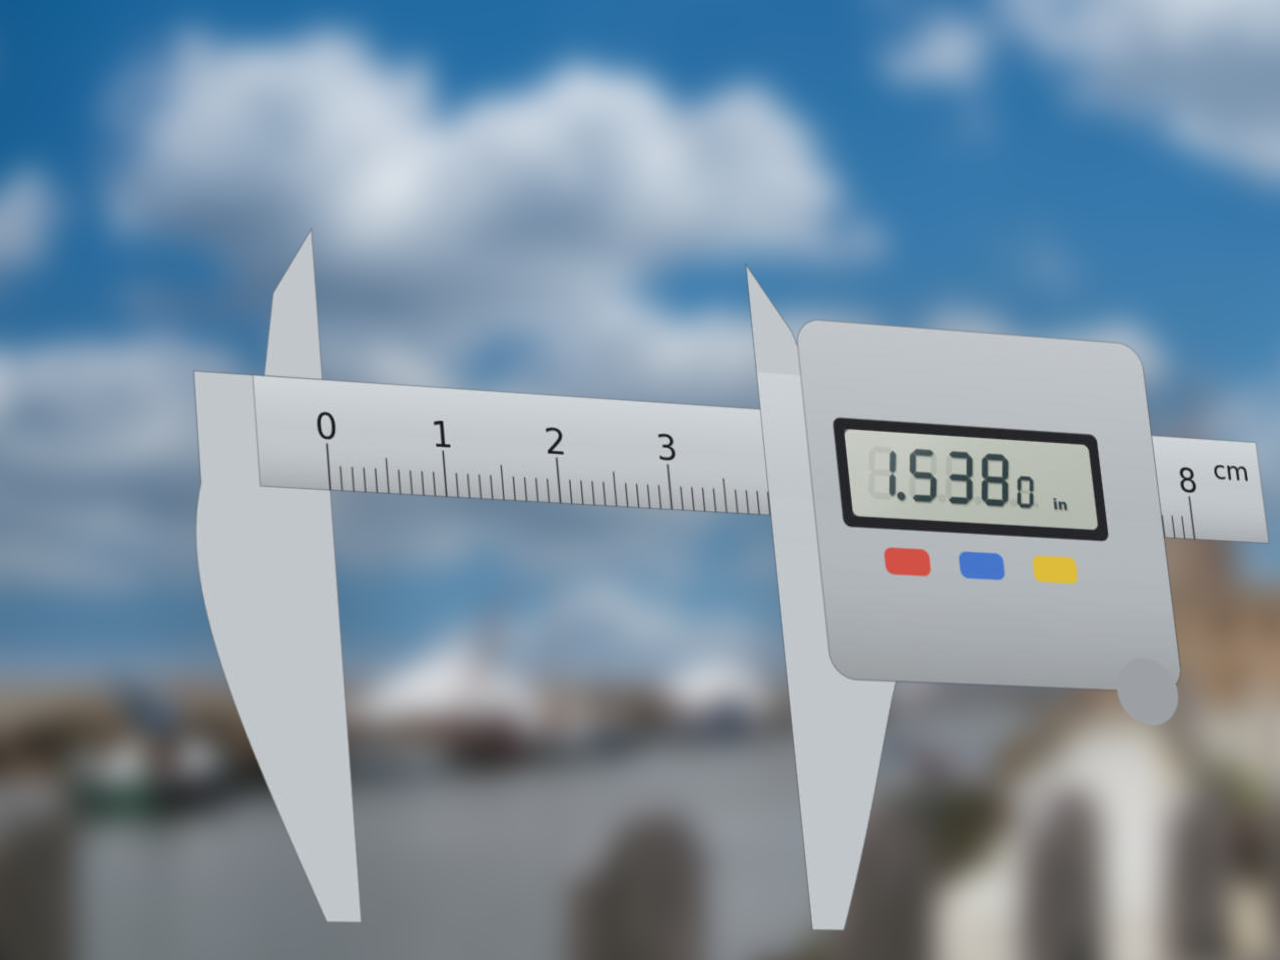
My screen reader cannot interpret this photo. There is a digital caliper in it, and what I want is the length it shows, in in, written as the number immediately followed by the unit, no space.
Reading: 1.5380in
